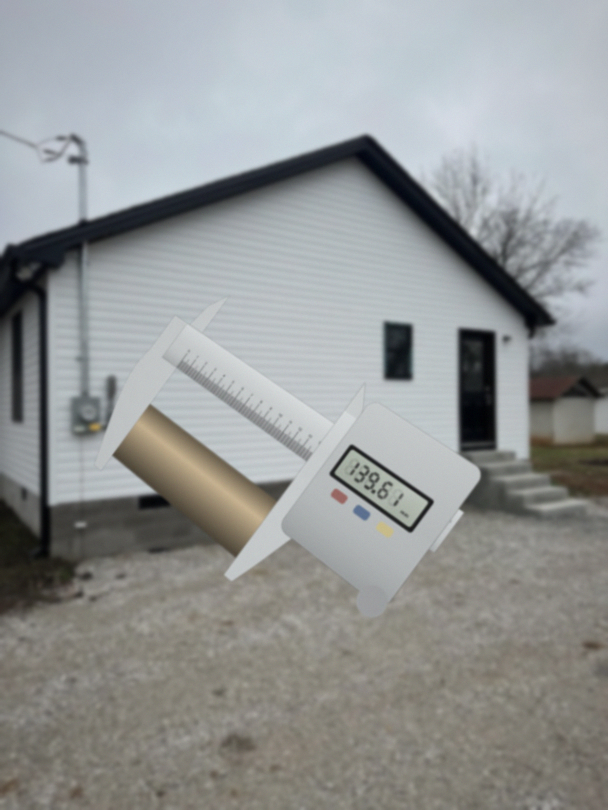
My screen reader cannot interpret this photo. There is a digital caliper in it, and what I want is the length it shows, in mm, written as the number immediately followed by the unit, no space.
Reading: 139.61mm
